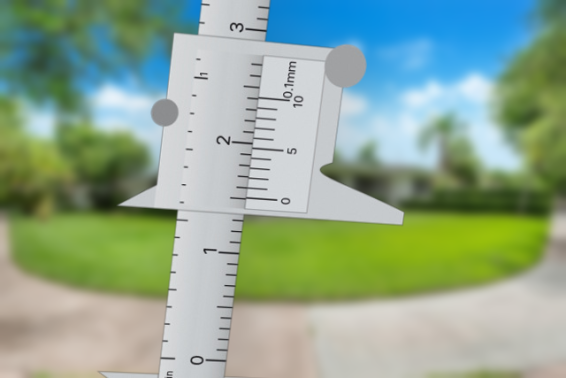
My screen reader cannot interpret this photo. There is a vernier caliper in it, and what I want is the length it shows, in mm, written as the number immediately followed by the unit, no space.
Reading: 15.1mm
